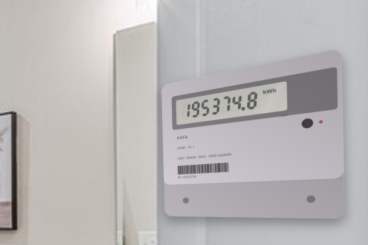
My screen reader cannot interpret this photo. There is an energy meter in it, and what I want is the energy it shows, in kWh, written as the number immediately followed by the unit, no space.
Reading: 195374.8kWh
